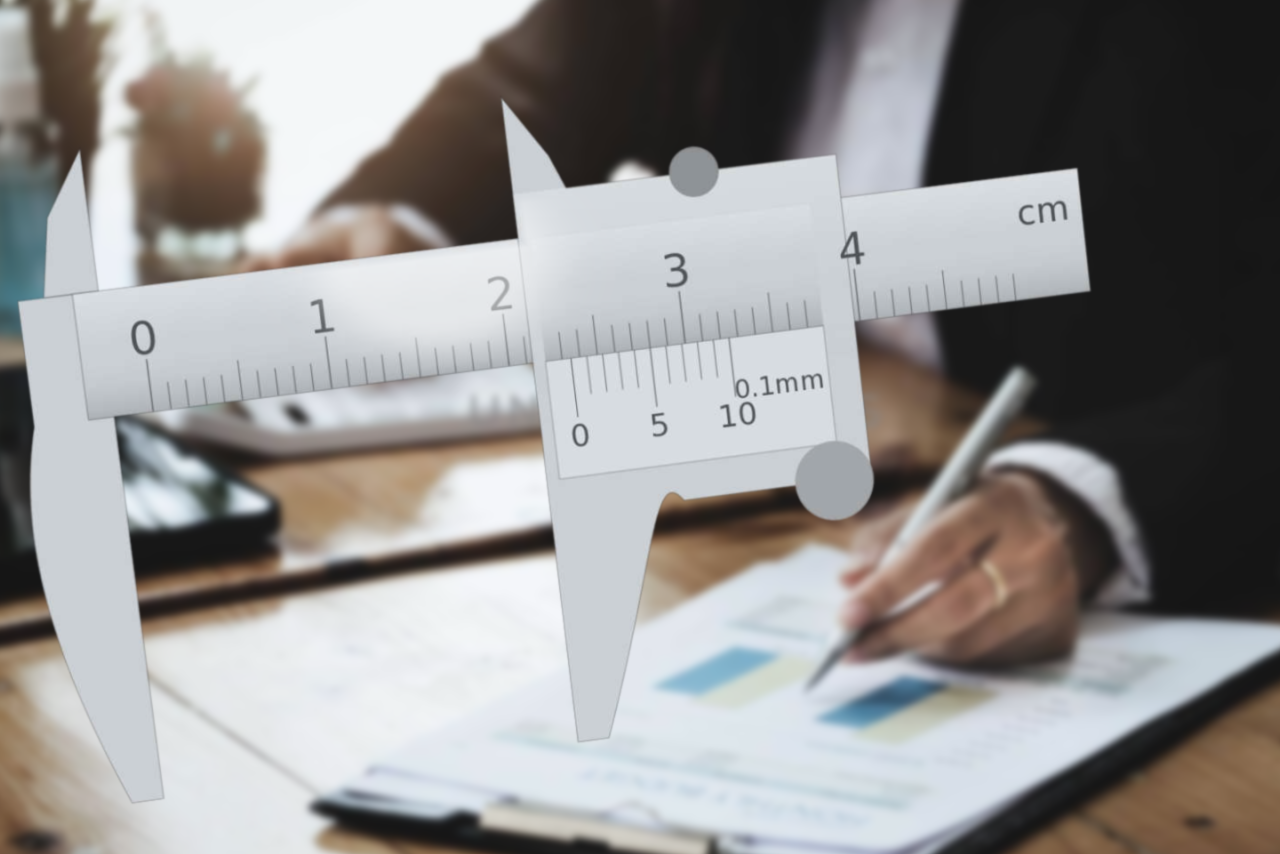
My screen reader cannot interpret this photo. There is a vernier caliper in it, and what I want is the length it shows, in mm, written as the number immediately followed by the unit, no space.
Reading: 23.5mm
